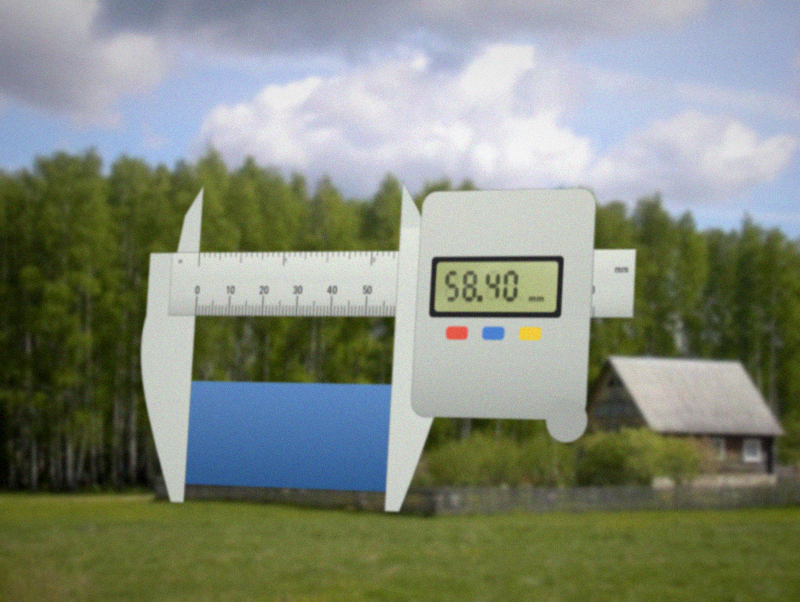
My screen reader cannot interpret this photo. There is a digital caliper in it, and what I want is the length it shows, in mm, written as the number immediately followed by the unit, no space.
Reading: 58.40mm
